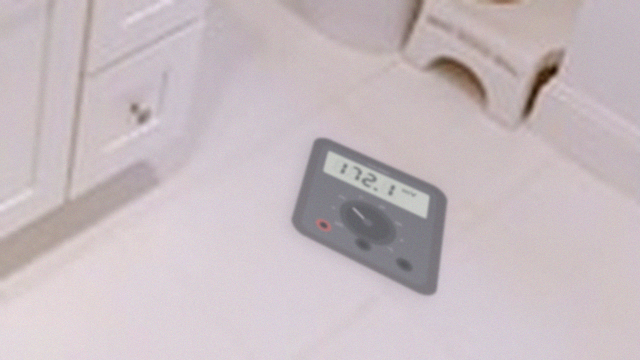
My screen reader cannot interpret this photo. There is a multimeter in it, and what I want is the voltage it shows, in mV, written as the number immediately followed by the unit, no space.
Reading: 172.1mV
